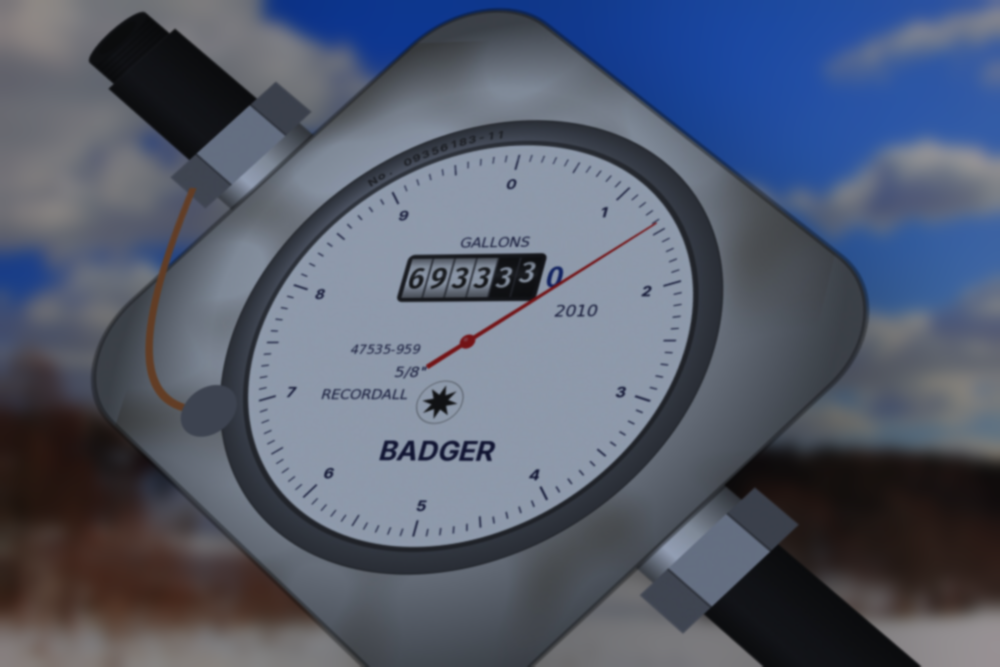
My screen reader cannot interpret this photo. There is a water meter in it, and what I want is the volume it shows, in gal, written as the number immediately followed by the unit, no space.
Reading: 6933331.4gal
